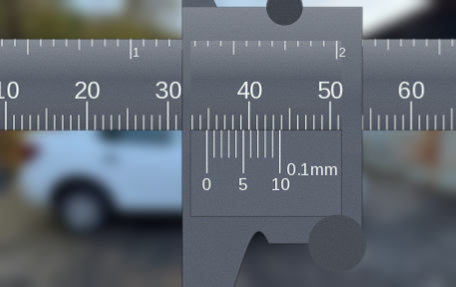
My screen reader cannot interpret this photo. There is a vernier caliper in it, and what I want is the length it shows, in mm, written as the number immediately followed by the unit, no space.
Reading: 34.8mm
